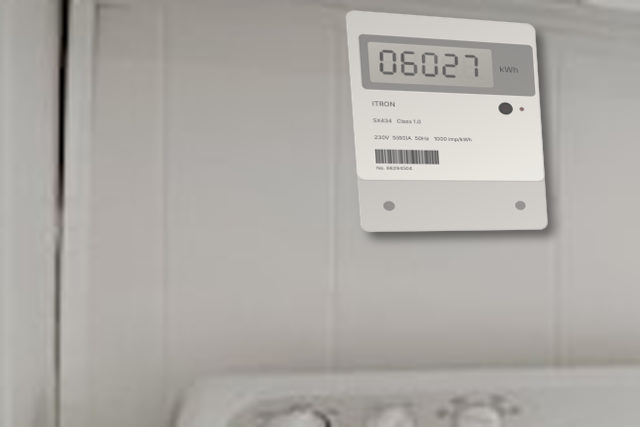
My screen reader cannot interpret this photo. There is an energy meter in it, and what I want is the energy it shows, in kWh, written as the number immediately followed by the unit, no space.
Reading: 6027kWh
